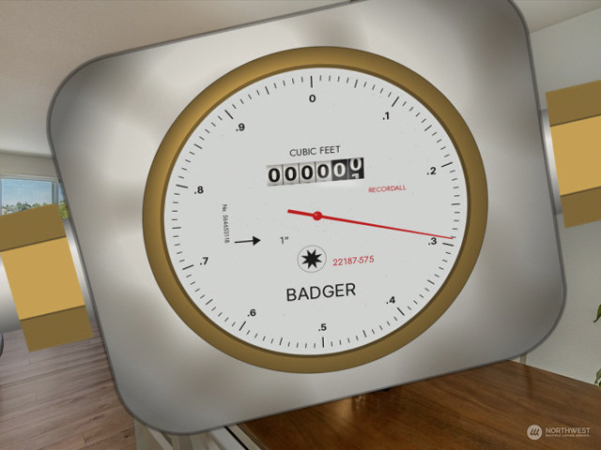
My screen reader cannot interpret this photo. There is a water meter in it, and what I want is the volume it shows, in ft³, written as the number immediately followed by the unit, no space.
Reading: 0.29ft³
